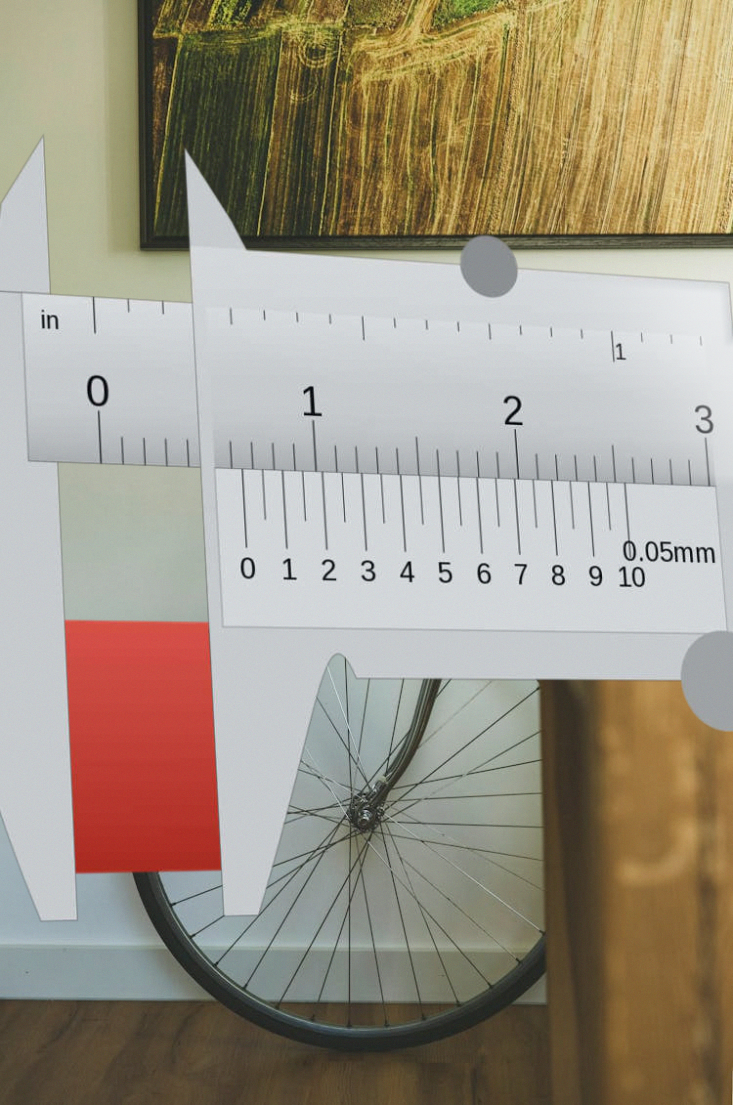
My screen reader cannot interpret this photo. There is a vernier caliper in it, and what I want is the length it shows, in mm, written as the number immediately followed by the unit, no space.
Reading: 6.5mm
